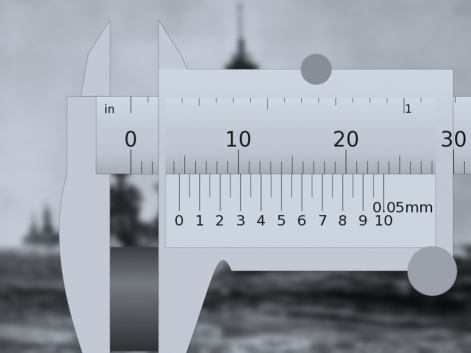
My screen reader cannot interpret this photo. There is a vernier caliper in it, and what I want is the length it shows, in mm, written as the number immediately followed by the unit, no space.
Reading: 4.5mm
